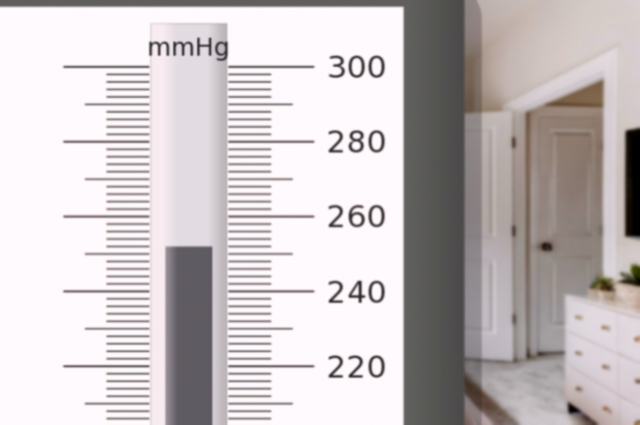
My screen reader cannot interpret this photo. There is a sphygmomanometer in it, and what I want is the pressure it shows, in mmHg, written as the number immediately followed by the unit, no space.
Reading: 252mmHg
